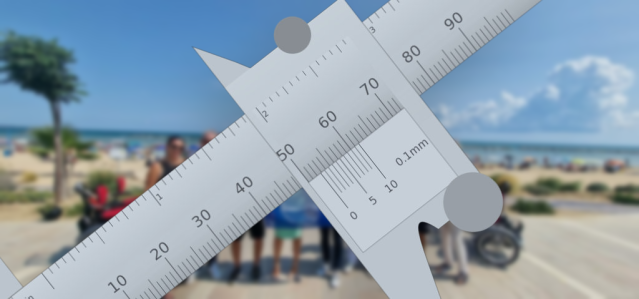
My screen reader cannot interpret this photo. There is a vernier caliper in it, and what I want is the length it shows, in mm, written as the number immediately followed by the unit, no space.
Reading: 52.8mm
